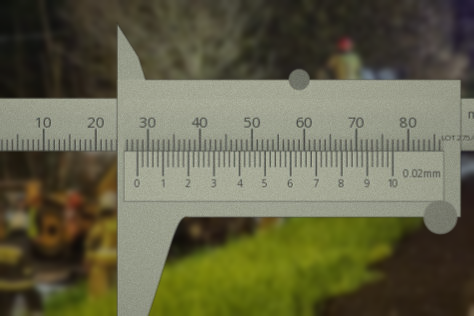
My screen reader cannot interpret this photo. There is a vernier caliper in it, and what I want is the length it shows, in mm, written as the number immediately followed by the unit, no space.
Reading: 28.0mm
